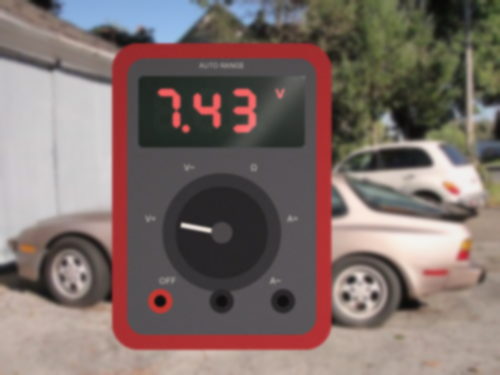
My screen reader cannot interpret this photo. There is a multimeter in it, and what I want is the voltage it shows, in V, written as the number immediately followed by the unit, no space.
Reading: 7.43V
